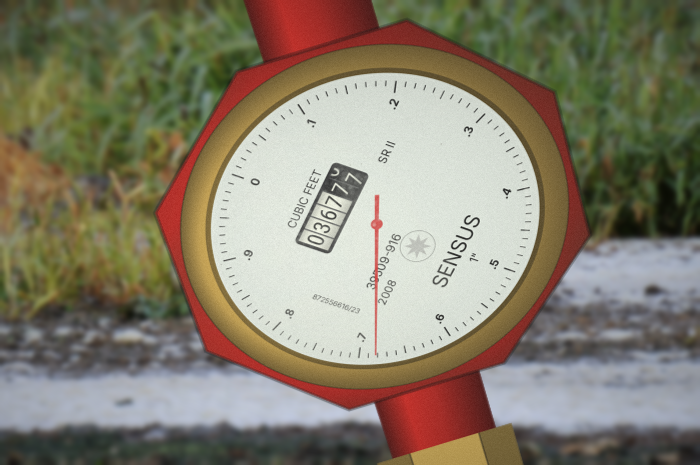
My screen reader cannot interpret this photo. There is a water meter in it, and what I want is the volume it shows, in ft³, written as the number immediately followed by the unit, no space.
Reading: 36776.68ft³
